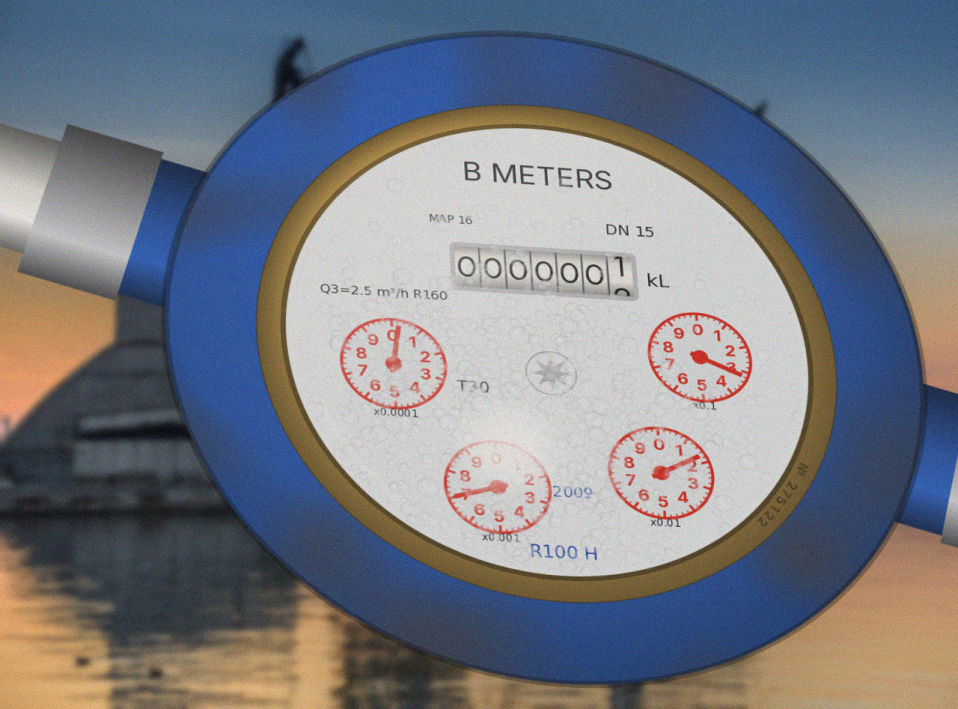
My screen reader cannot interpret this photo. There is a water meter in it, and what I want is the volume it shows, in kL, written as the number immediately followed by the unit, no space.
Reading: 1.3170kL
